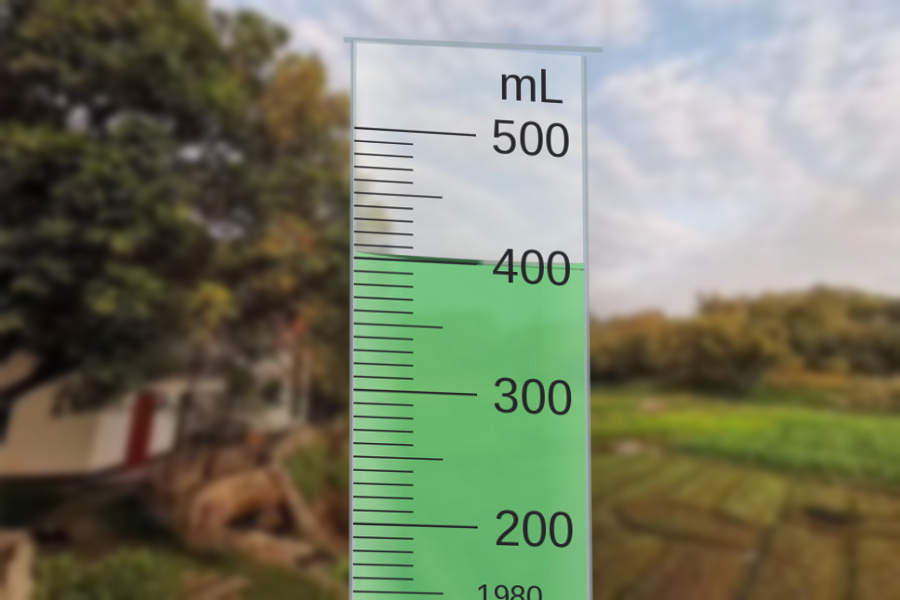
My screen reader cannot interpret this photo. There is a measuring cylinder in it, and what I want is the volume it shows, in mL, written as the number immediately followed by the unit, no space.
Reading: 400mL
